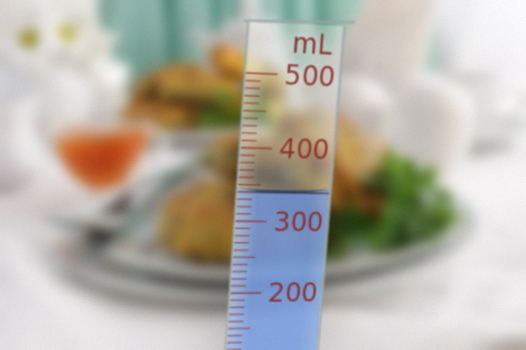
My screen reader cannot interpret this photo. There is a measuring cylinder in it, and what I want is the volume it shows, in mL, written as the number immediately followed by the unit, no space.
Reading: 340mL
